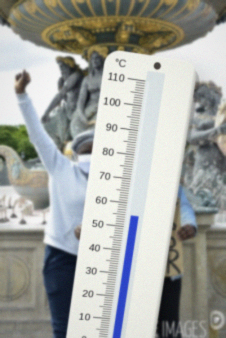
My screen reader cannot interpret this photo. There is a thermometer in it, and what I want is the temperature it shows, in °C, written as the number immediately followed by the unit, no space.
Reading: 55°C
